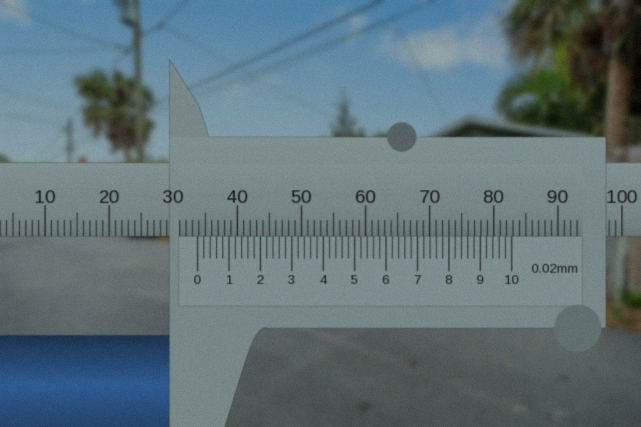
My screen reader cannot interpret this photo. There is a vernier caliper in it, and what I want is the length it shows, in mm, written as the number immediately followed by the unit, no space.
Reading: 33.8mm
